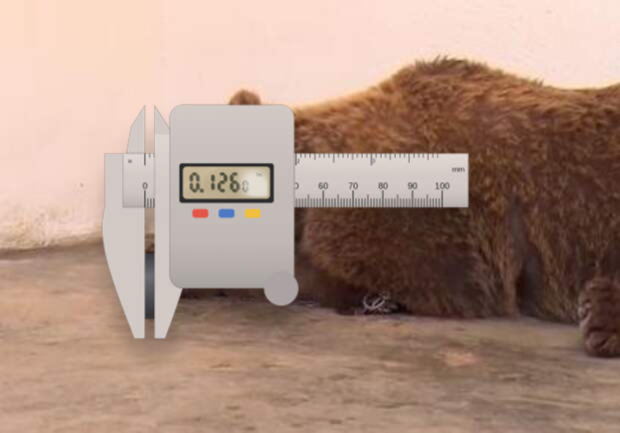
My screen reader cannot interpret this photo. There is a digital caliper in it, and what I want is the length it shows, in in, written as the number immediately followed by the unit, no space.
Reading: 0.1260in
